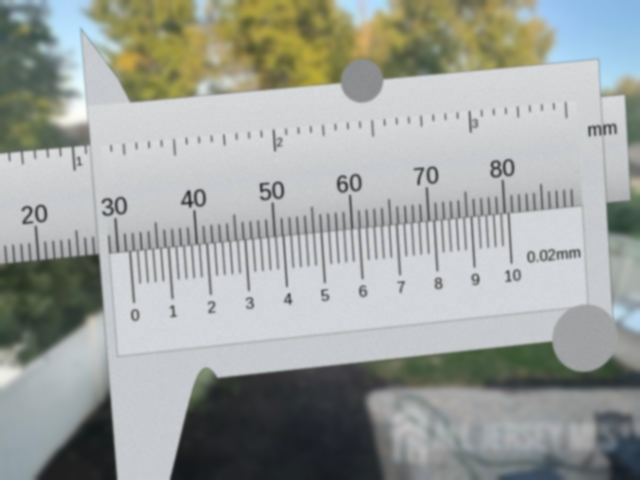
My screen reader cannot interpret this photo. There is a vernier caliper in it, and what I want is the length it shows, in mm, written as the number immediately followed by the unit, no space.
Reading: 31.5mm
